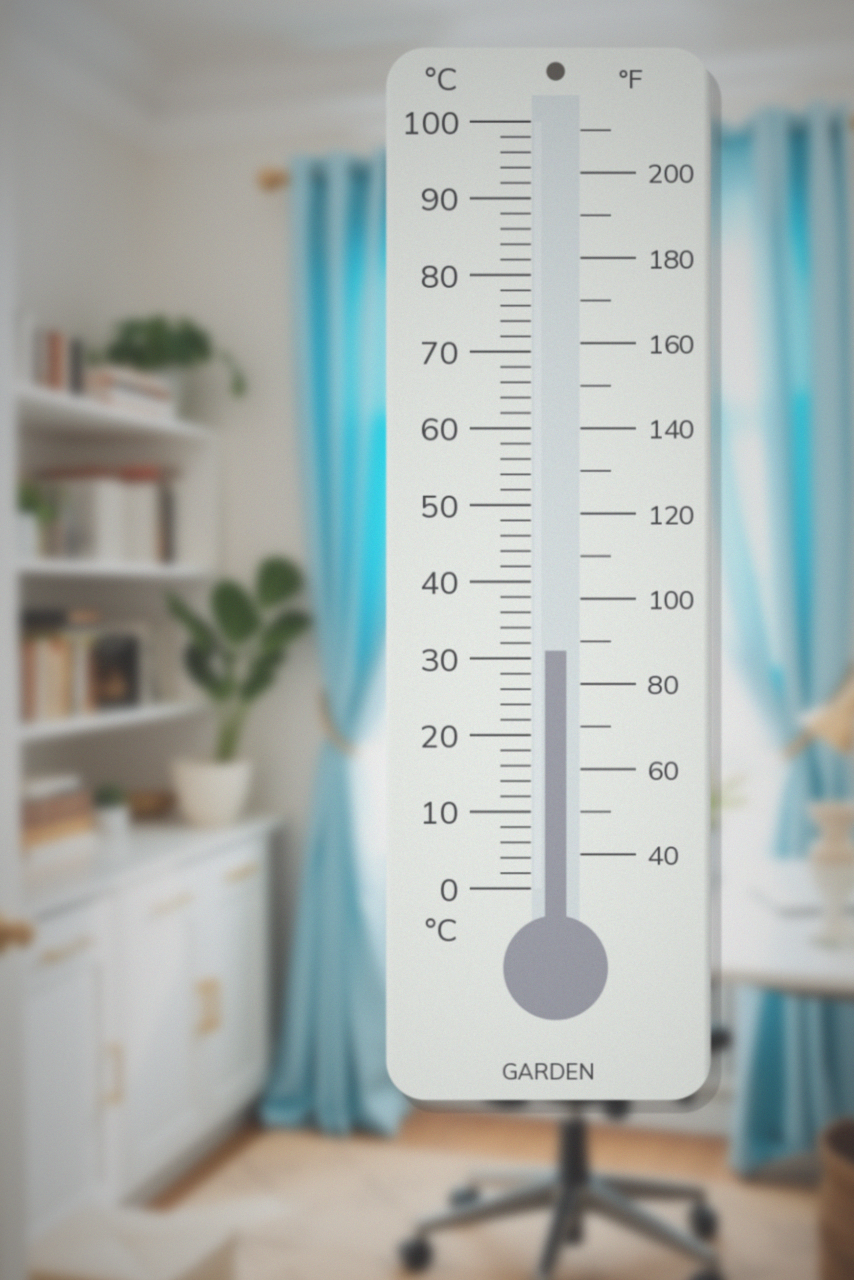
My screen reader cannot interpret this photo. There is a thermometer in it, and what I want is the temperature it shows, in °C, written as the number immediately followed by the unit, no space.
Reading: 31°C
